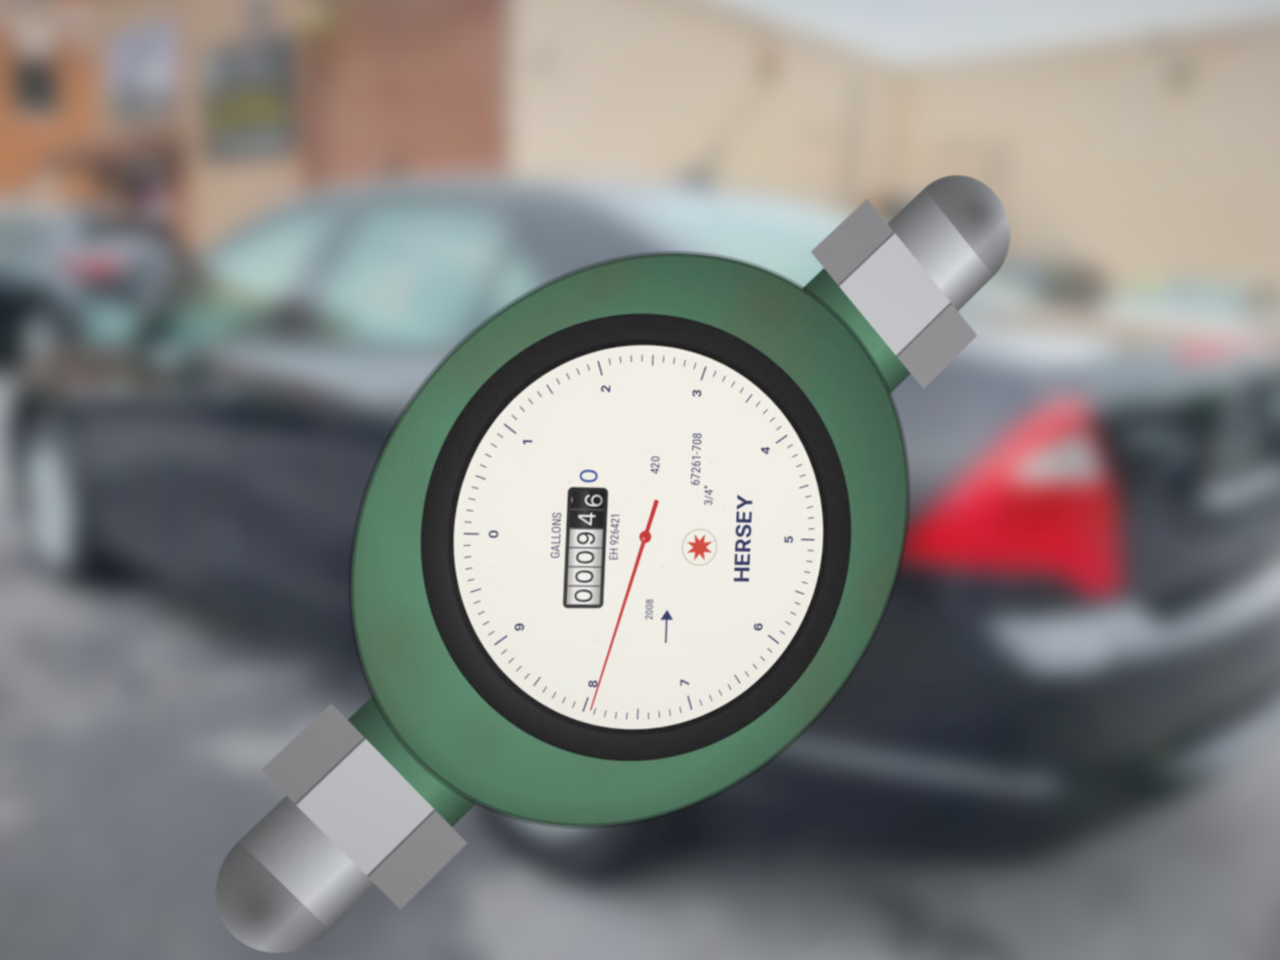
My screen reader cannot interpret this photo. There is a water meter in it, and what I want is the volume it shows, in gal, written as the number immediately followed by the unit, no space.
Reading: 9457.9gal
